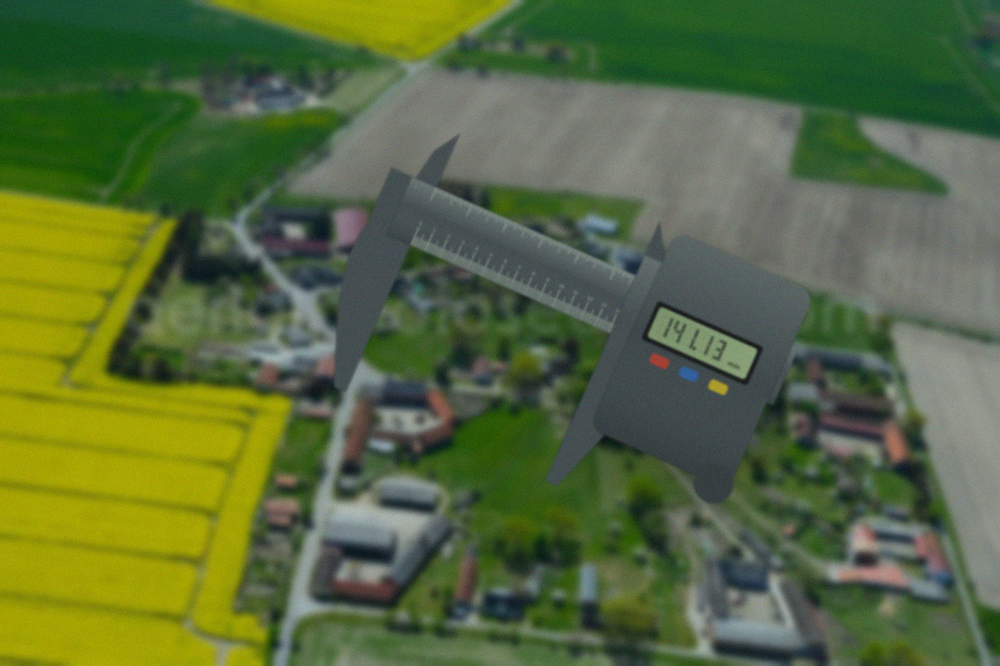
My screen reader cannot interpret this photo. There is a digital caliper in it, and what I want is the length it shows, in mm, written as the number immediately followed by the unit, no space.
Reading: 141.13mm
